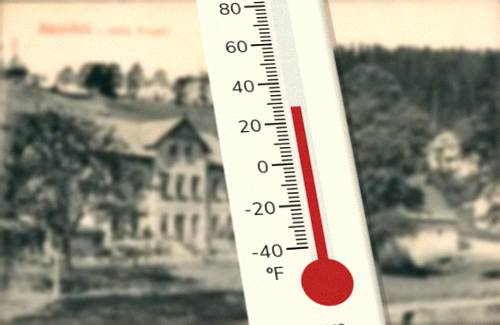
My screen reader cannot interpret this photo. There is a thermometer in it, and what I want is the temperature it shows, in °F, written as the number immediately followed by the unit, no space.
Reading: 28°F
